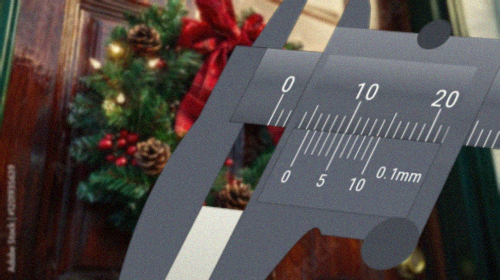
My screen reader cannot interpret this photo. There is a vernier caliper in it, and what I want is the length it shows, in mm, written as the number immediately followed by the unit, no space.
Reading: 5.4mm
